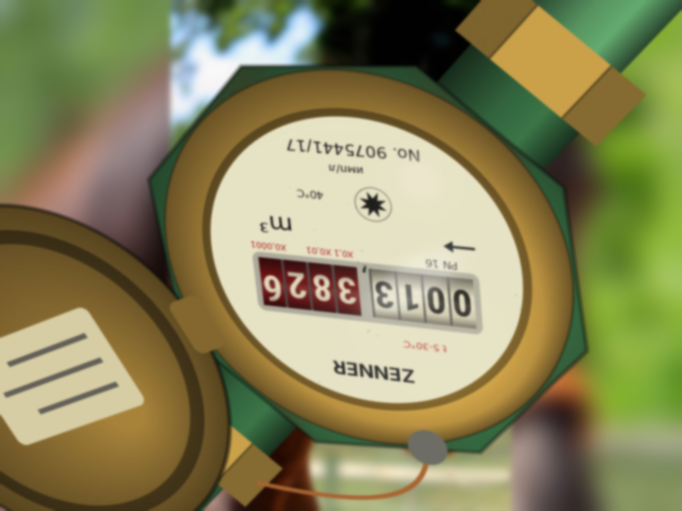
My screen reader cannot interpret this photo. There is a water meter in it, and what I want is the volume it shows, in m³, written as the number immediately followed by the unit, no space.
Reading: 13.3826m³
